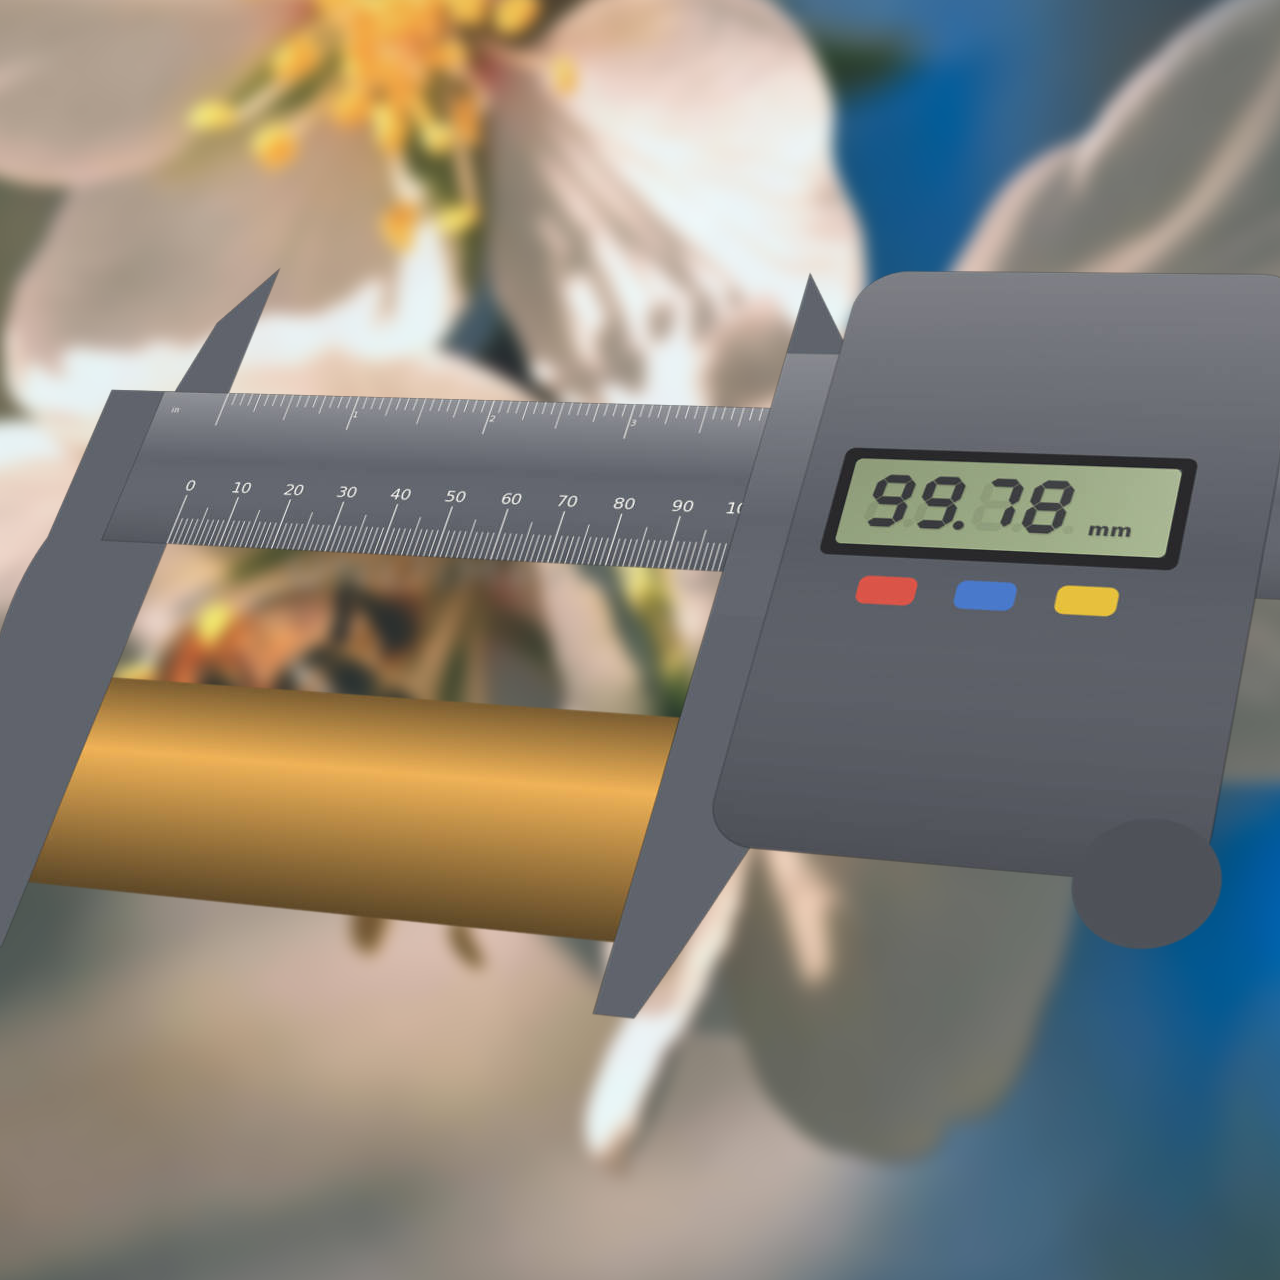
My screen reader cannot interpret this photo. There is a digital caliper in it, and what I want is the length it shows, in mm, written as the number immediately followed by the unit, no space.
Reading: 99.78mm
